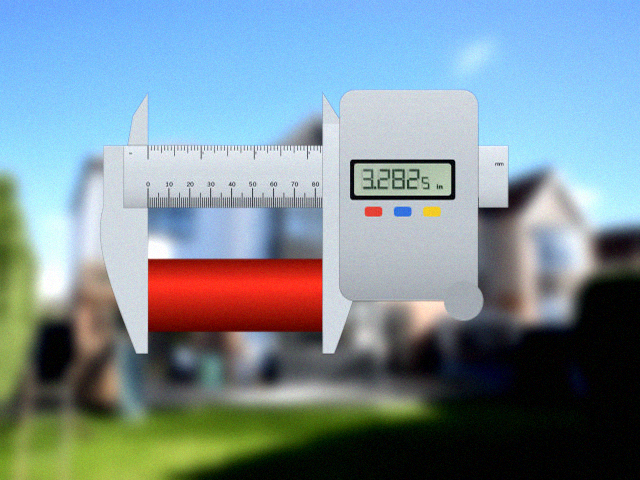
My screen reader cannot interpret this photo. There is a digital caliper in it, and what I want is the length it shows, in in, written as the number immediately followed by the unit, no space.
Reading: 3.2825in
